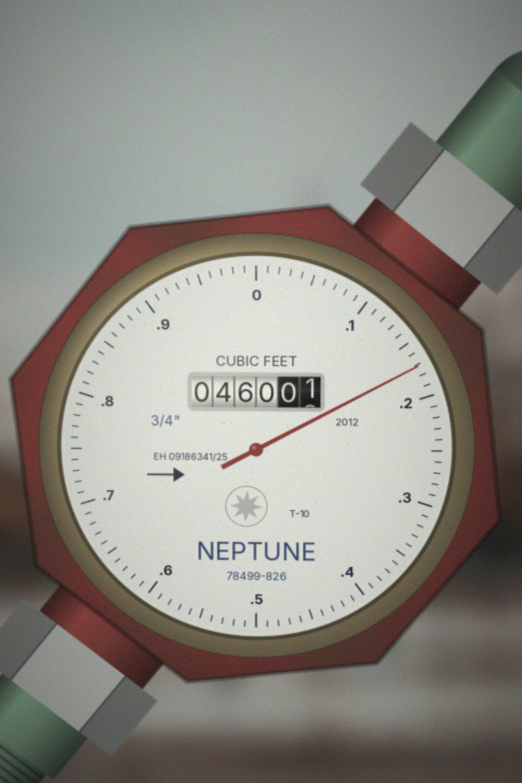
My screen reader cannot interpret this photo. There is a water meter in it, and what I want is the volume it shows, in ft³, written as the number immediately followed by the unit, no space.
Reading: 46001.17ft³
